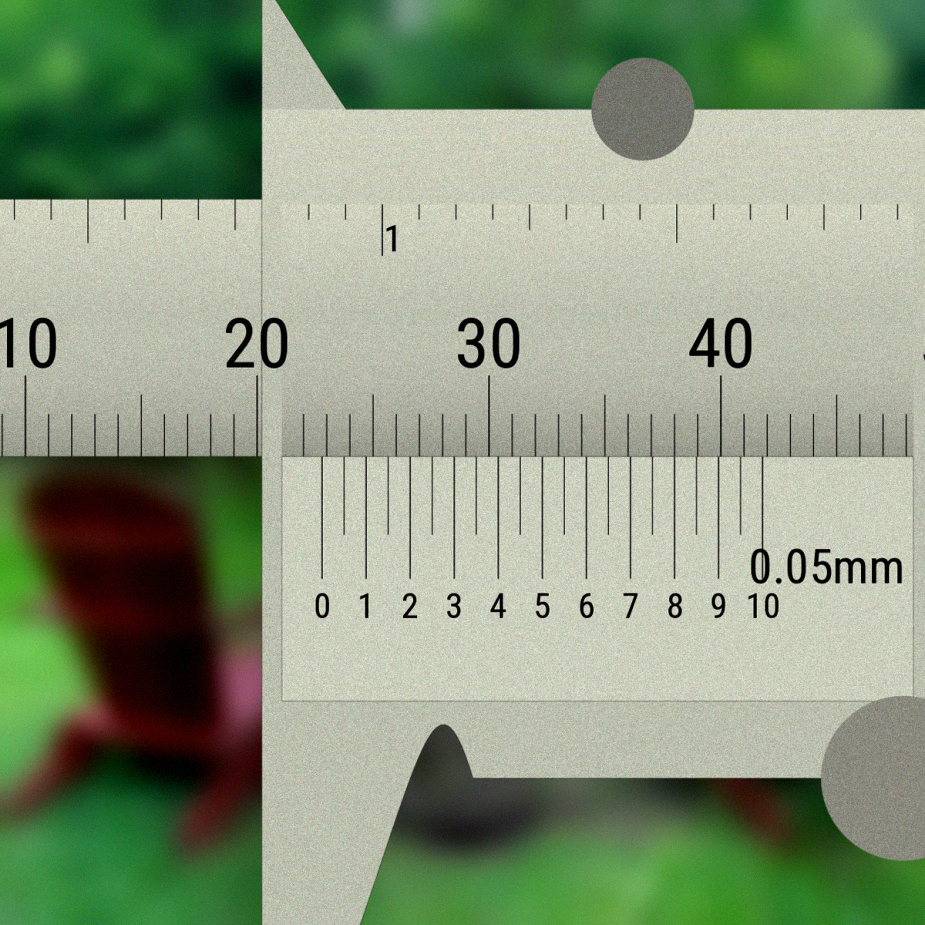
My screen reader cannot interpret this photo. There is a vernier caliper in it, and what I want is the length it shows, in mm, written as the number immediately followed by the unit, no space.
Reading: 22.80mm
